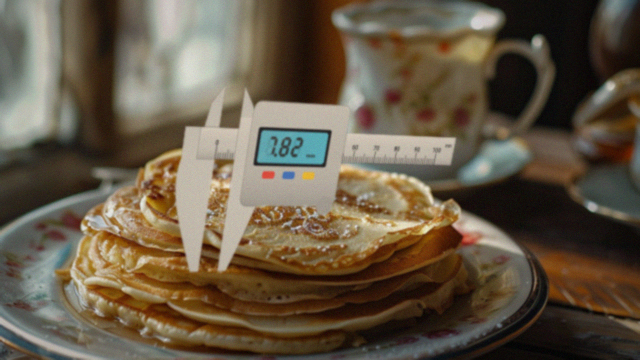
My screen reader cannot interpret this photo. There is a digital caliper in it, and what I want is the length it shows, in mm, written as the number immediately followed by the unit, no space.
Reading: 7.82mm
